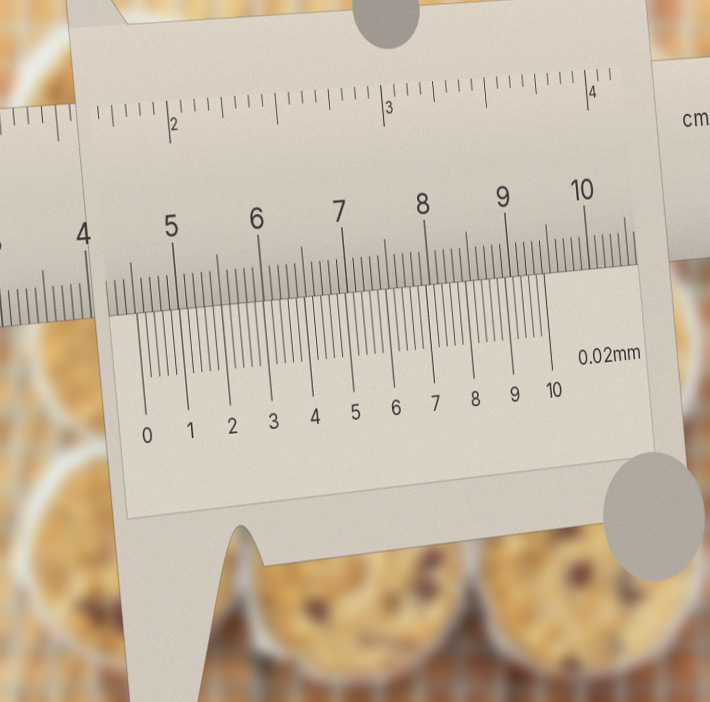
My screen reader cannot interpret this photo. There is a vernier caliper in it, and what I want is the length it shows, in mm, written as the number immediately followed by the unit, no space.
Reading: 45.2mm
